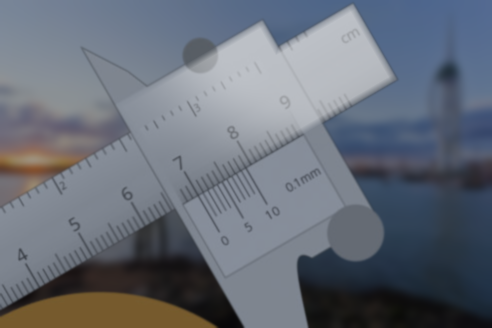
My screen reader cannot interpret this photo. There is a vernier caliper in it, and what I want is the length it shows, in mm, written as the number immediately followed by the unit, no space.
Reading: 70.0mm
